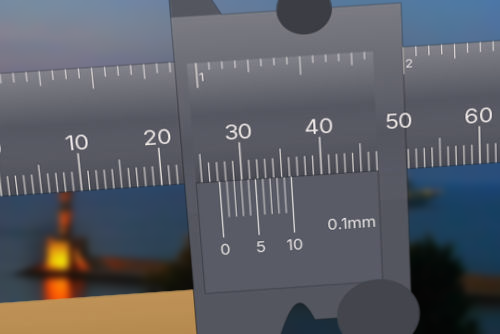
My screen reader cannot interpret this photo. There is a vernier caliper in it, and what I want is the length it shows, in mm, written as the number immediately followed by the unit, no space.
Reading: 27.2mm
